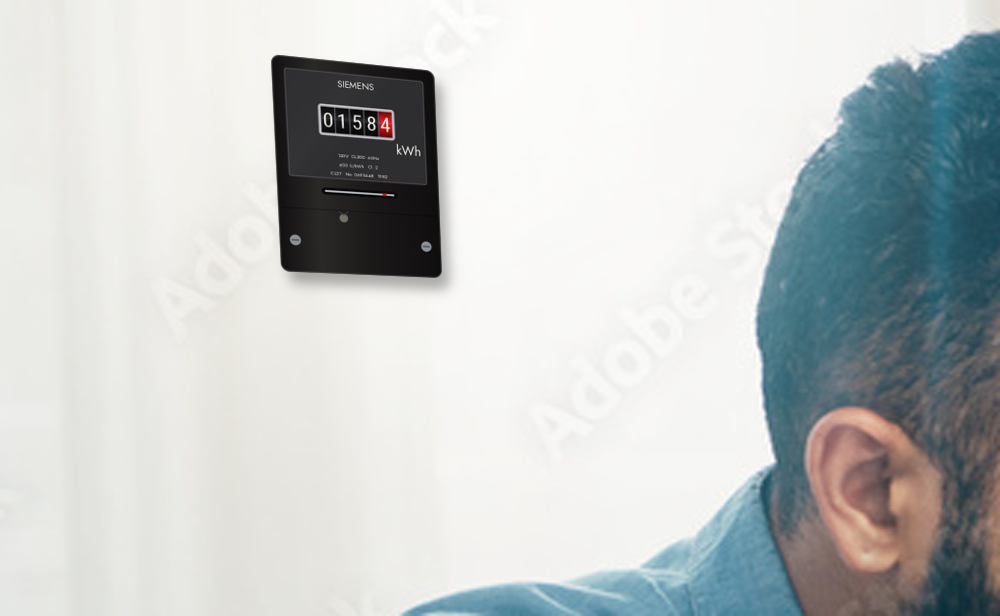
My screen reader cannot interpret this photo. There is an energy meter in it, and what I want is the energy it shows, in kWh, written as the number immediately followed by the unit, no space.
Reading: 158.4kWh
